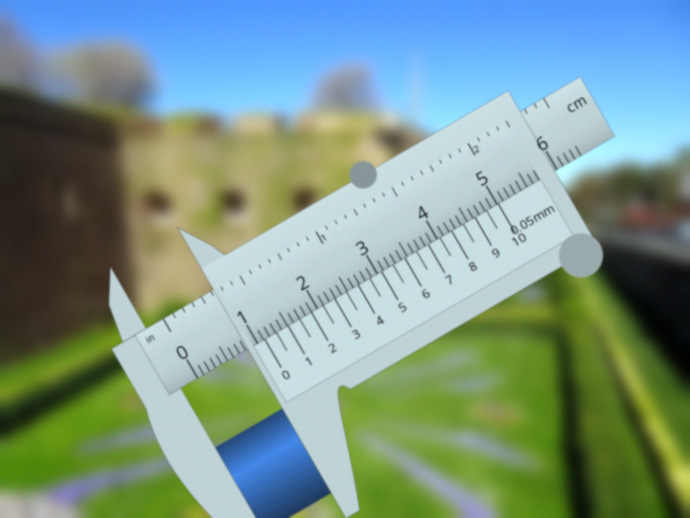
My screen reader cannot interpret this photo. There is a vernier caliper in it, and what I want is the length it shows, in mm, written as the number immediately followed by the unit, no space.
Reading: 11.2mm
